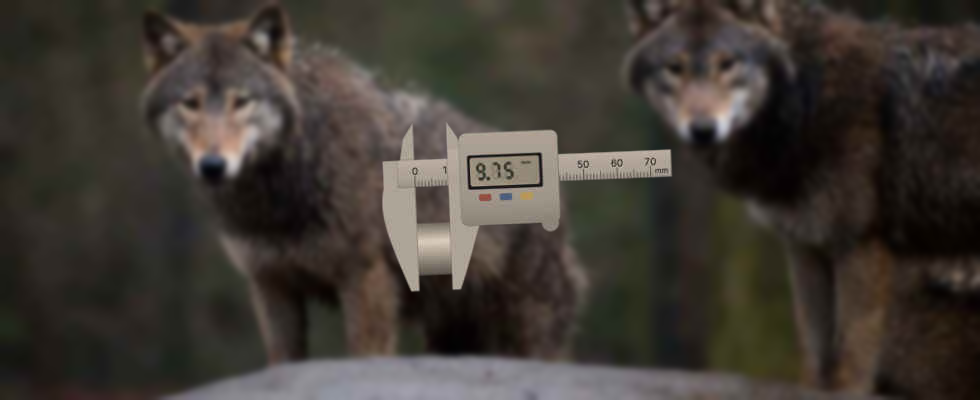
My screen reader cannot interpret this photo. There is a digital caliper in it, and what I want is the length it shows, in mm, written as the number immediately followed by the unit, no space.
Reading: 9.75mm
